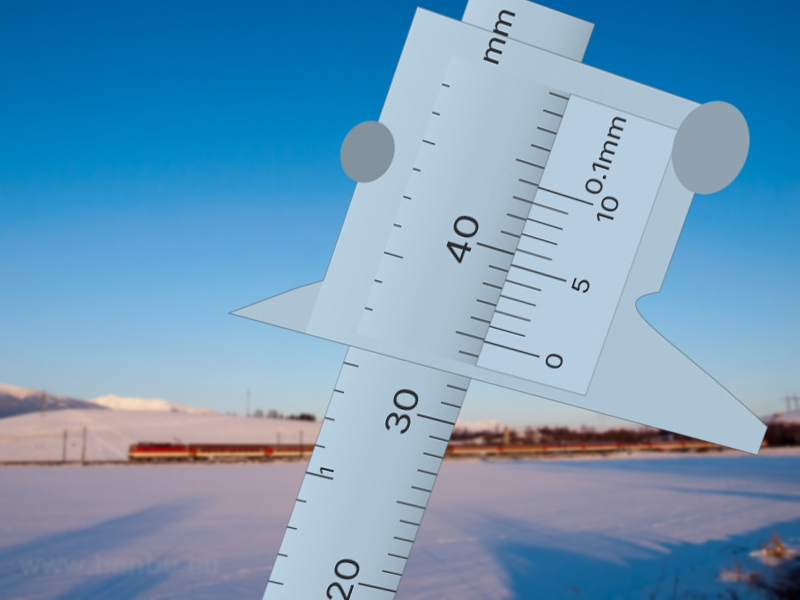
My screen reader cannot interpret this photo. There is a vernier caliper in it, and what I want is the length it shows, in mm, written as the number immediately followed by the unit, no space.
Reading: 34.9mm
